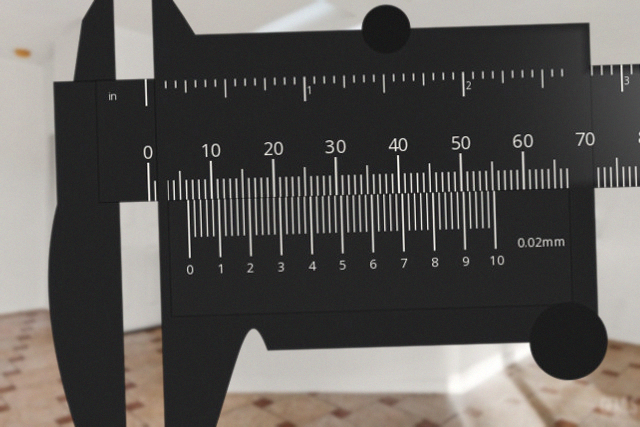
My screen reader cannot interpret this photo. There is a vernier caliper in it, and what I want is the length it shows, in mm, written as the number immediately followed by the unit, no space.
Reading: 6.2mm
